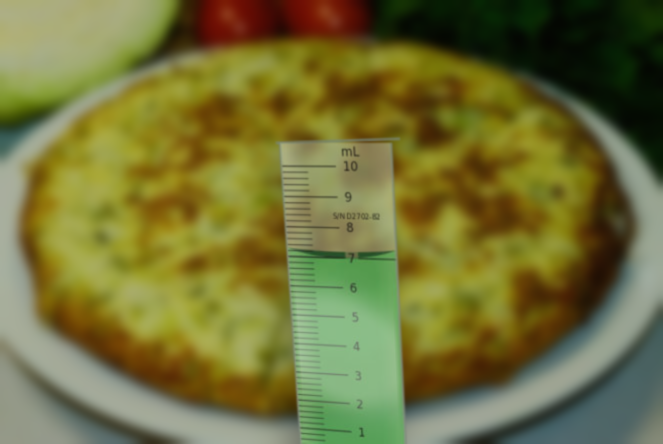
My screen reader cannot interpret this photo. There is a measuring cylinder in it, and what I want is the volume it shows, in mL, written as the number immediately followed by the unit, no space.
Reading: 7mL
